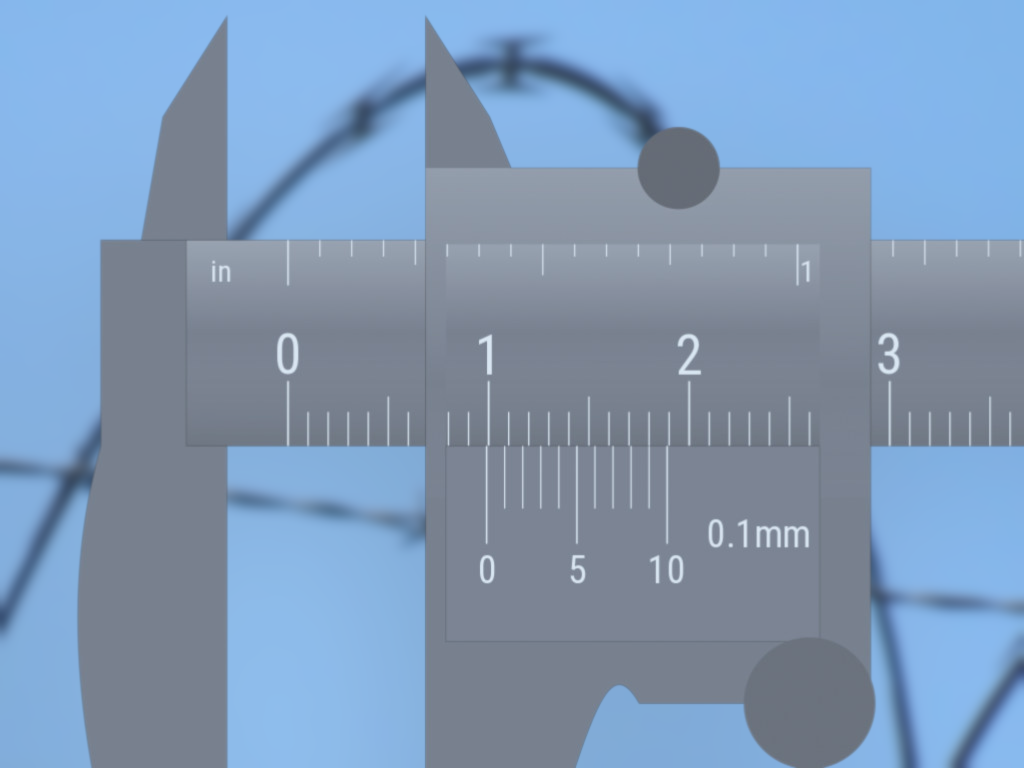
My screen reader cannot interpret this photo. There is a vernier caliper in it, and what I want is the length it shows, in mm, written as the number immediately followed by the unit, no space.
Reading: 9.9mm
